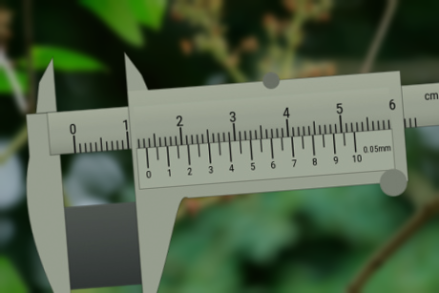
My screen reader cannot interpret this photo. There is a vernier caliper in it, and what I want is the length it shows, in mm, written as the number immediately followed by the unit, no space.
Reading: 13.4mm
